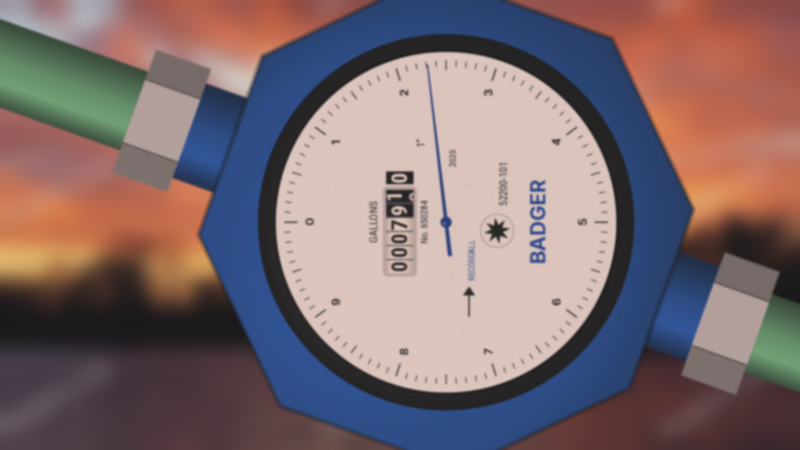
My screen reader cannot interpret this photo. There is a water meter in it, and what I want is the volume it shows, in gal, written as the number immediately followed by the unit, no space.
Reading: 7912.3gal
